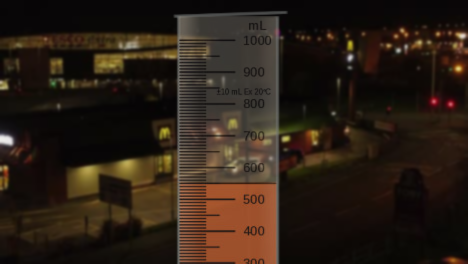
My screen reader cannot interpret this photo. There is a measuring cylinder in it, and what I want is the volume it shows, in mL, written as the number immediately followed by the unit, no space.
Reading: 550mL
